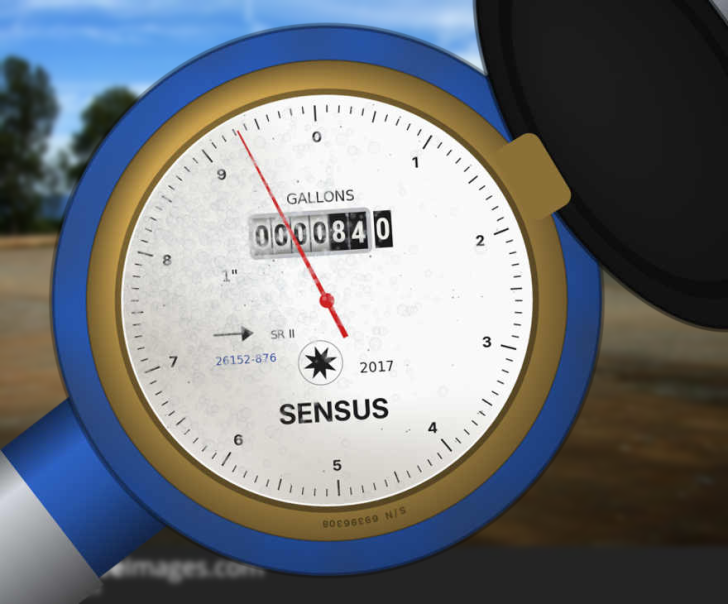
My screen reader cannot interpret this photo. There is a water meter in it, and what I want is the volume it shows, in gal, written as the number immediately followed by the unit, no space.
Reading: 839.3gal
